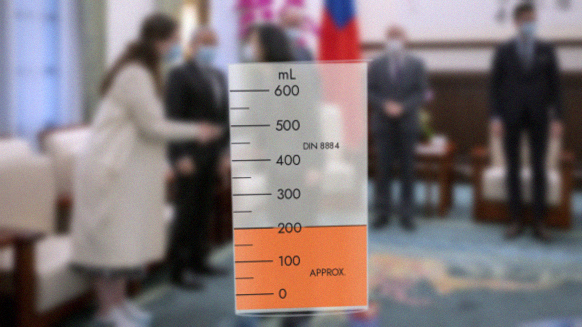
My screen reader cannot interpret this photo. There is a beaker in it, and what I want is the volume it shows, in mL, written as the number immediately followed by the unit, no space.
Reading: 200mL
